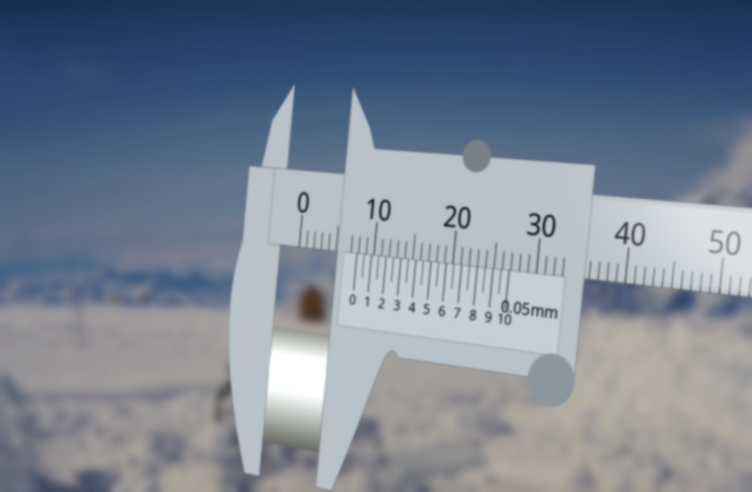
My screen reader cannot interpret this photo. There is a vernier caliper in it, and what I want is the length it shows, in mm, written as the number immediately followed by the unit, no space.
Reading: 7.8mm
